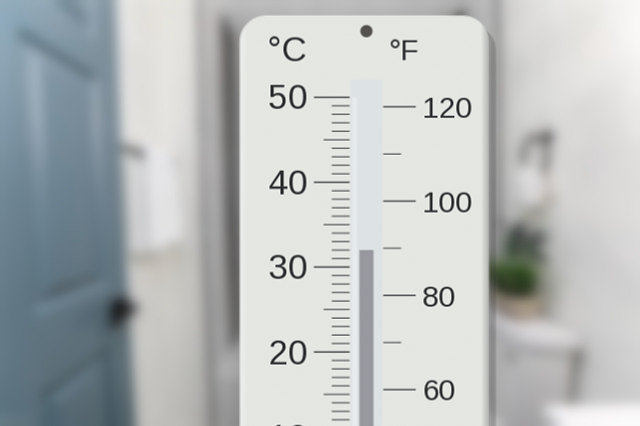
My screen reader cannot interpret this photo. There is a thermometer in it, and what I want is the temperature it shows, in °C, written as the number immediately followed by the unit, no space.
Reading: 32°C
